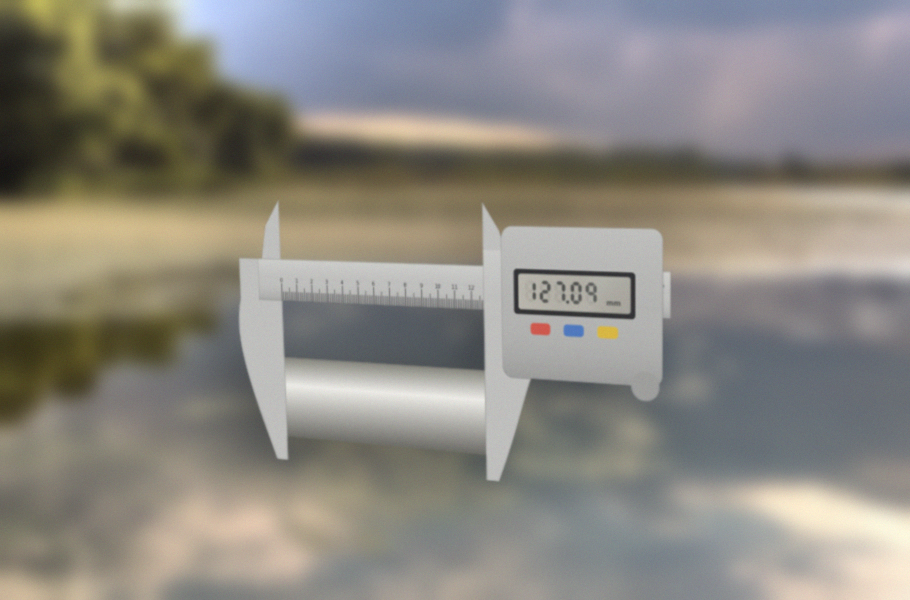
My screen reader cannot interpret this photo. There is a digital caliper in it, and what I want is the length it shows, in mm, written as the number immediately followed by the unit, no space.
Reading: 127.09mm
